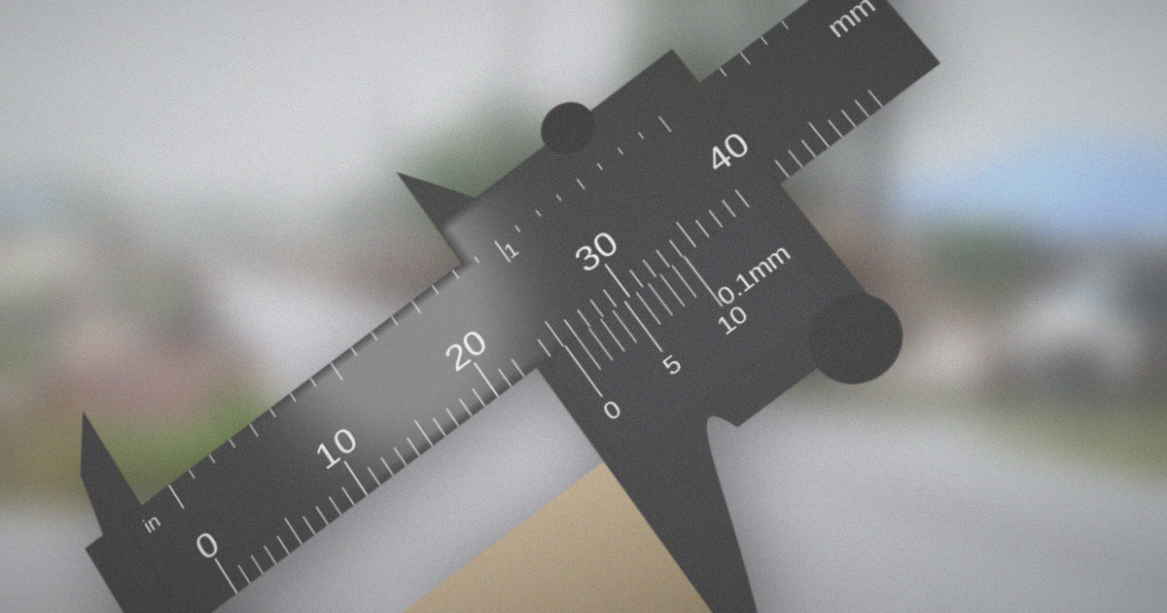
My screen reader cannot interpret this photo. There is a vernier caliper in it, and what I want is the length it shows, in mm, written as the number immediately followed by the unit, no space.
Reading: 25.1mm
